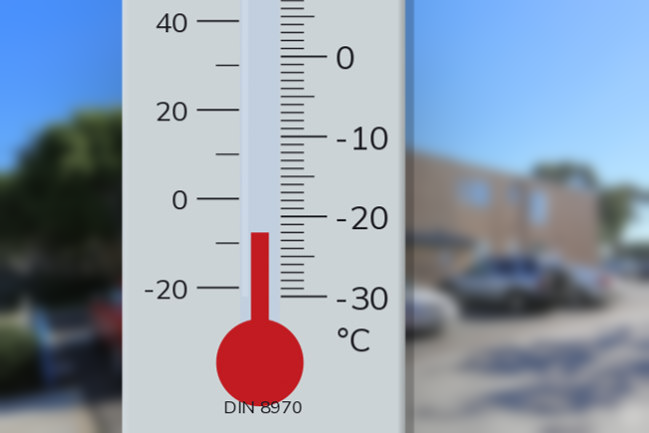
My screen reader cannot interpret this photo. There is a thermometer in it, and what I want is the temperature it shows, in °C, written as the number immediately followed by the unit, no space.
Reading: -22°C
